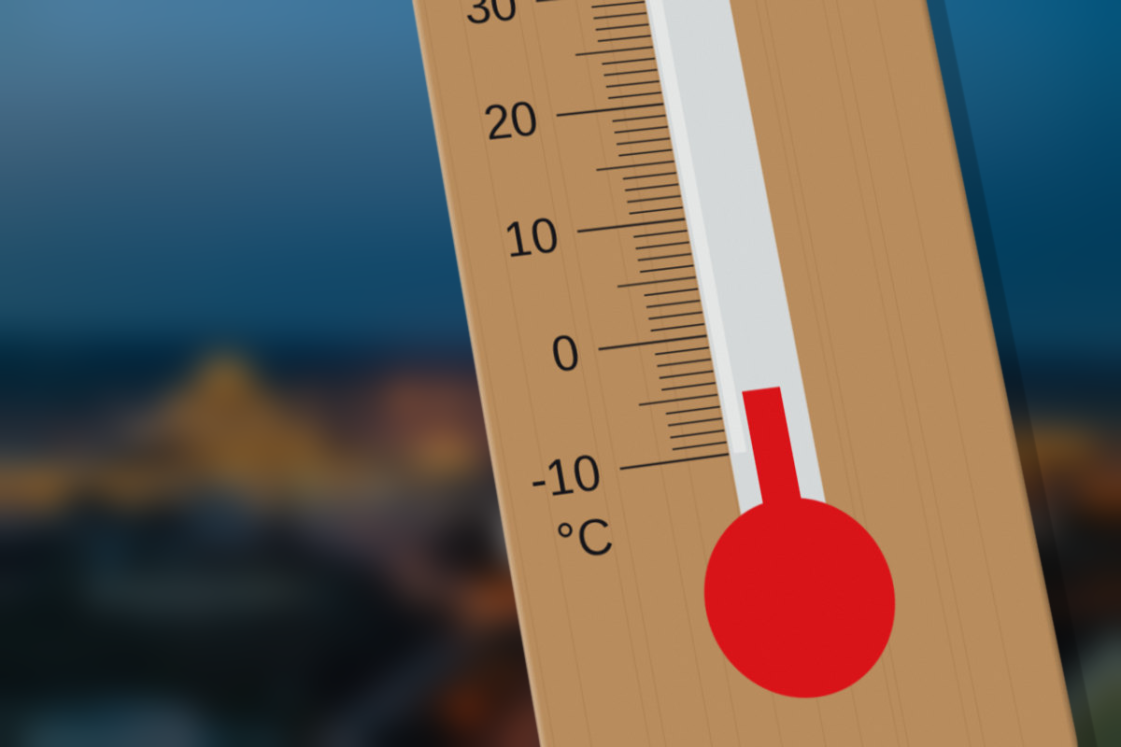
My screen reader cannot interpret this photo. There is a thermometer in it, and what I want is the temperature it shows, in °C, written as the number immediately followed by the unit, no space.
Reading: -5°C
